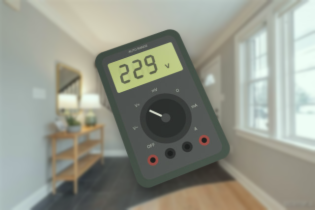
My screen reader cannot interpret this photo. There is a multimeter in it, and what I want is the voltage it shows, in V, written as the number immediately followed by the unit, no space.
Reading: 229V
